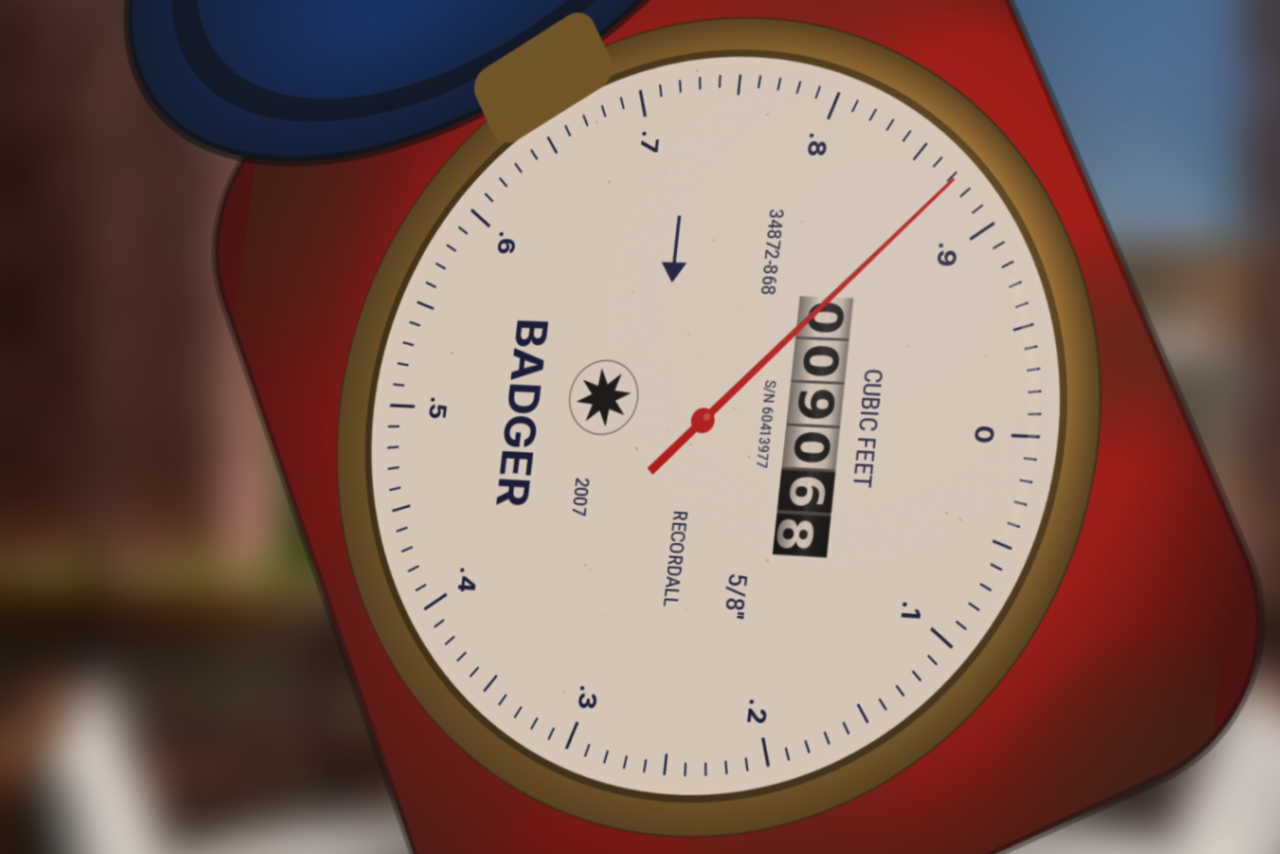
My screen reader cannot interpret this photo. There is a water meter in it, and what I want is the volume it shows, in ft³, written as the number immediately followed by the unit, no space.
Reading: 9067.87ft³
